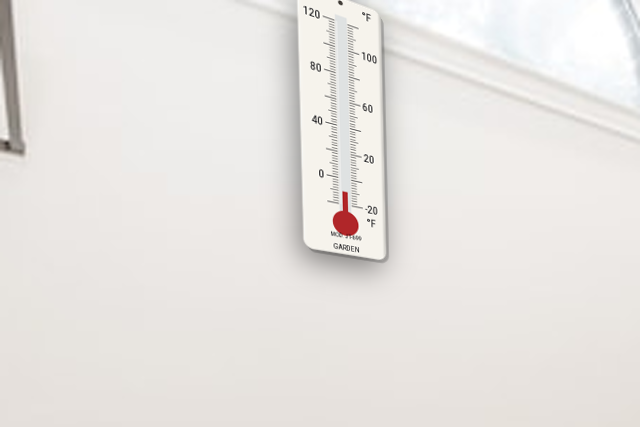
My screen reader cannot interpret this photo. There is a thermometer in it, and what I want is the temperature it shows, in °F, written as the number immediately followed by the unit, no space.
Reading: -10°F
